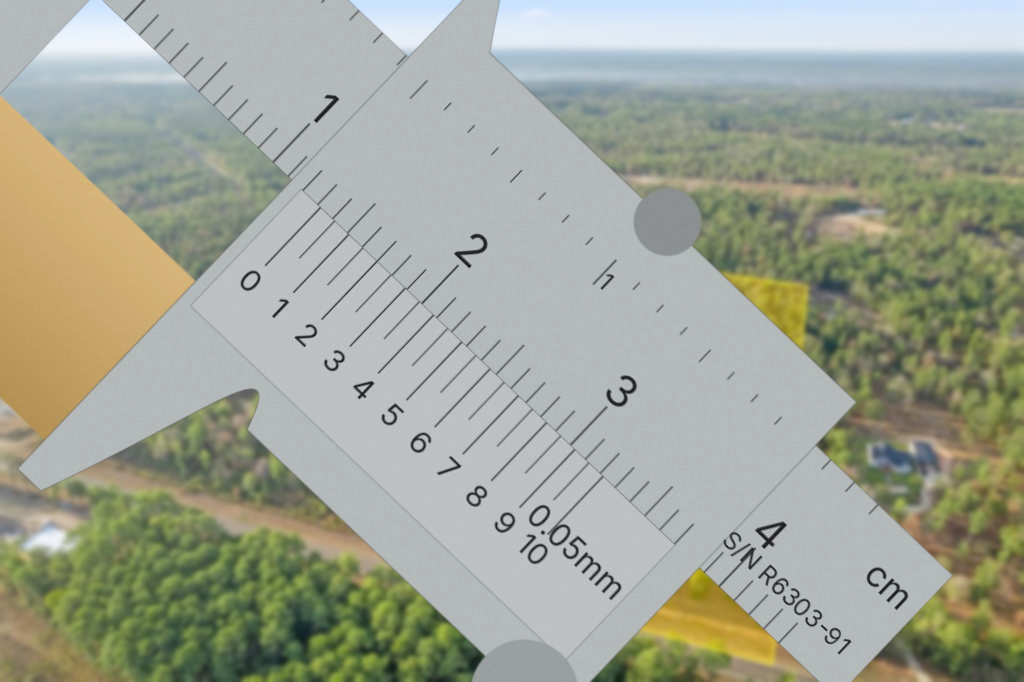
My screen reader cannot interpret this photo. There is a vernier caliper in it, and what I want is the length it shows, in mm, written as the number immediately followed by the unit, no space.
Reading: 13.2mm
